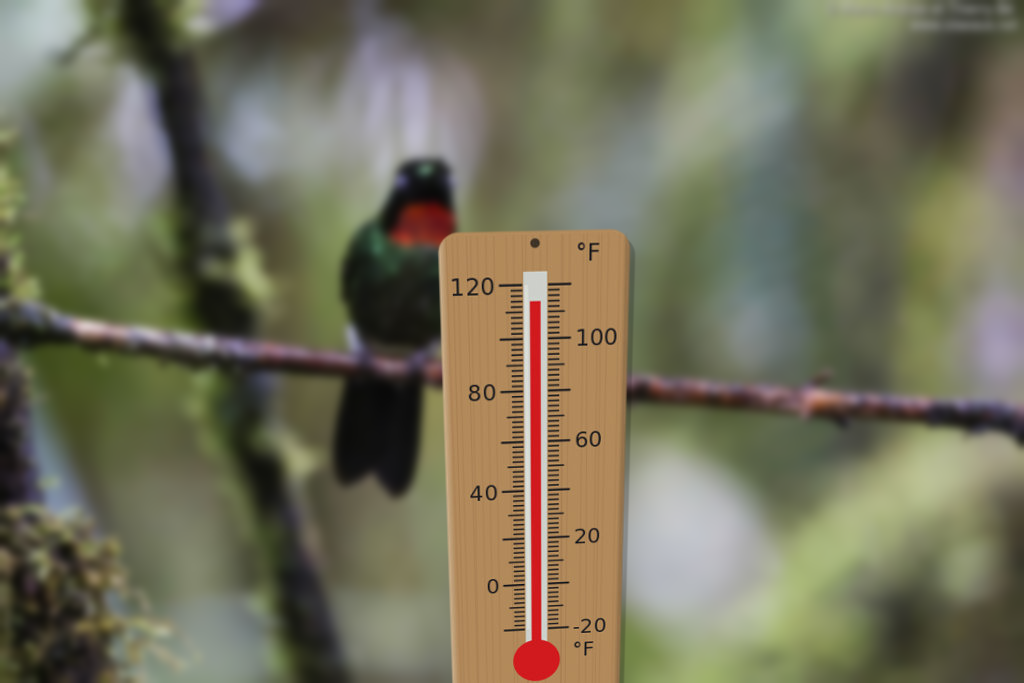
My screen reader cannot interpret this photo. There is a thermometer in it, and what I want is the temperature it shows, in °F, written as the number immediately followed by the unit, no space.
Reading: 114°F
